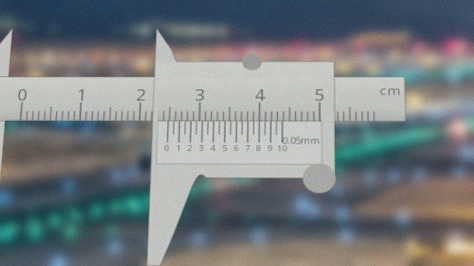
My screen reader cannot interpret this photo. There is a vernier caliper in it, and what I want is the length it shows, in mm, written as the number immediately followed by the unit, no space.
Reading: 24.8mm
